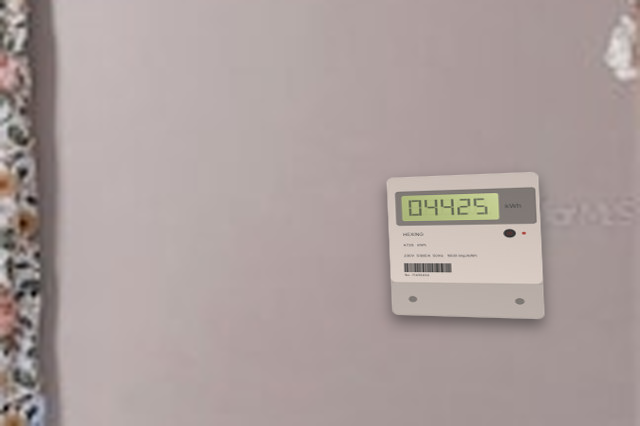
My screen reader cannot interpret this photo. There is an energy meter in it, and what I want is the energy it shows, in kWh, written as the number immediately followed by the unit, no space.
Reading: 4425kWh
